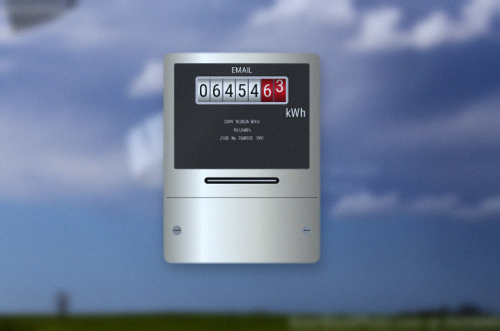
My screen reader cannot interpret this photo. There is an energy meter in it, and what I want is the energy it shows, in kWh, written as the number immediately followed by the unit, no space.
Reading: 6454.63kWh
